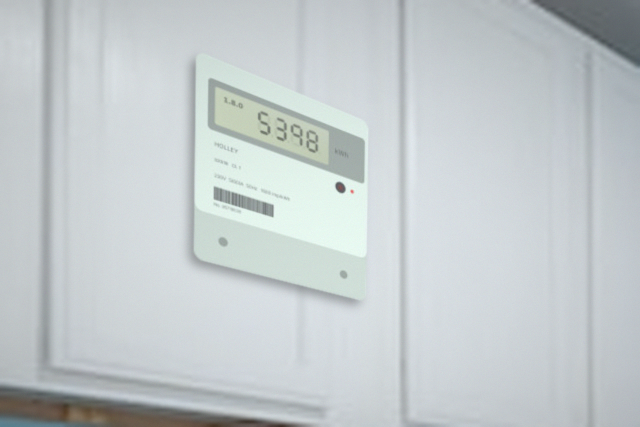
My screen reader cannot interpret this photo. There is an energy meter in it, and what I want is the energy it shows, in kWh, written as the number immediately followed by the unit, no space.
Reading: 5398kWh
